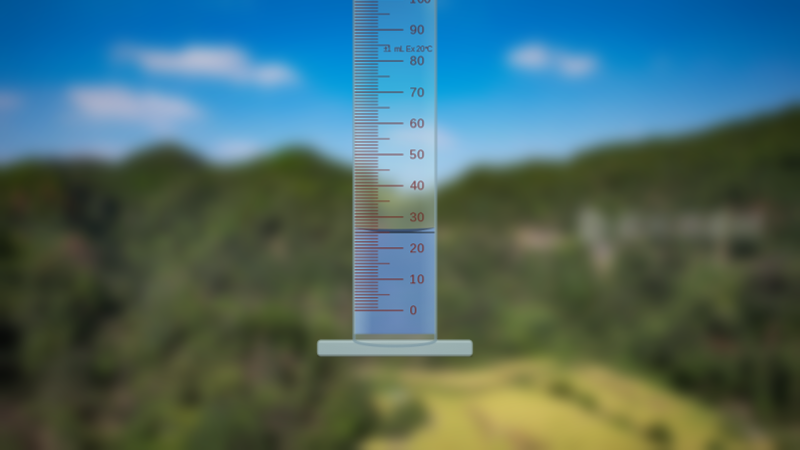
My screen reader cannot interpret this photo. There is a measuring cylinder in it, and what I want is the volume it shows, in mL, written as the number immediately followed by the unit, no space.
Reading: 25mL
